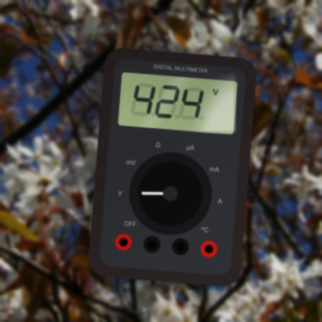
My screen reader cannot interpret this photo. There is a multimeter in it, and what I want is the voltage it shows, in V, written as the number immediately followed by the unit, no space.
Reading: 424V
